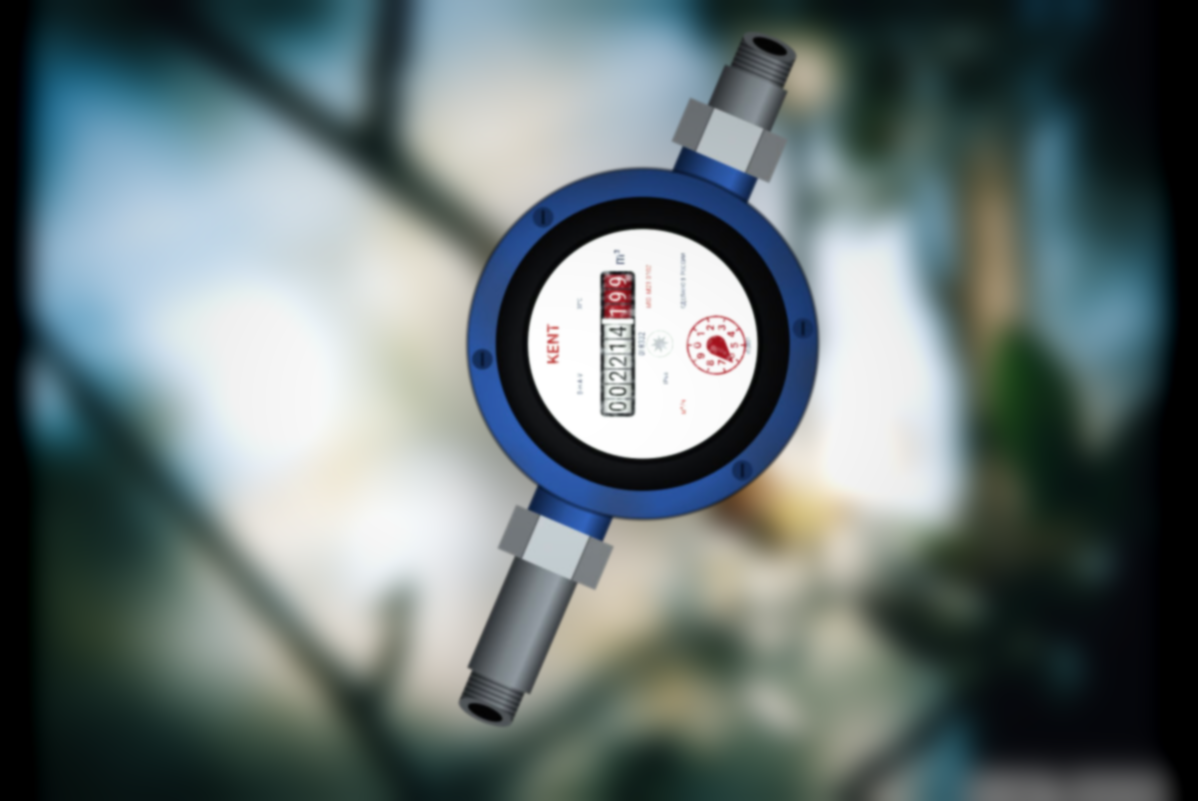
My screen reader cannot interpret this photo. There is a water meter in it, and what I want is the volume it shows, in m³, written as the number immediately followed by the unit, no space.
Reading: 2214.1996m³
